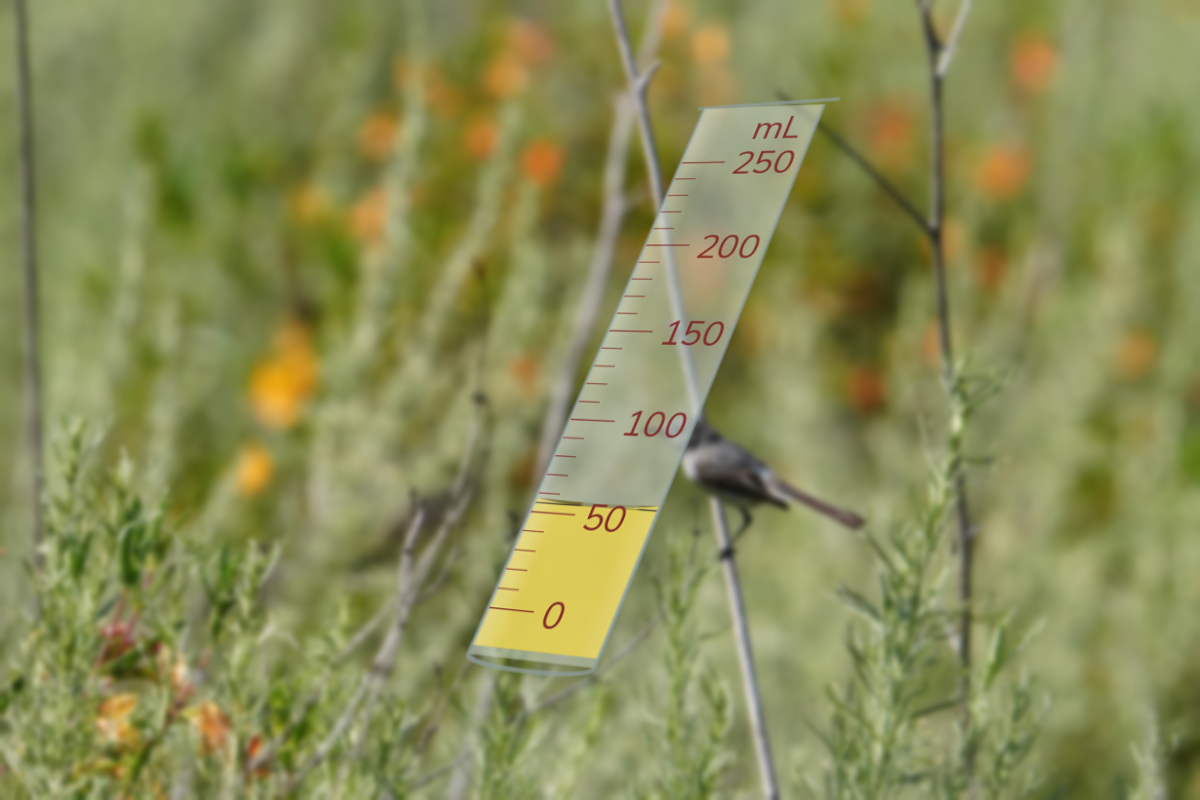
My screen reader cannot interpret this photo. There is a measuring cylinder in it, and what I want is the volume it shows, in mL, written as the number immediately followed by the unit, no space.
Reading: 55mL
